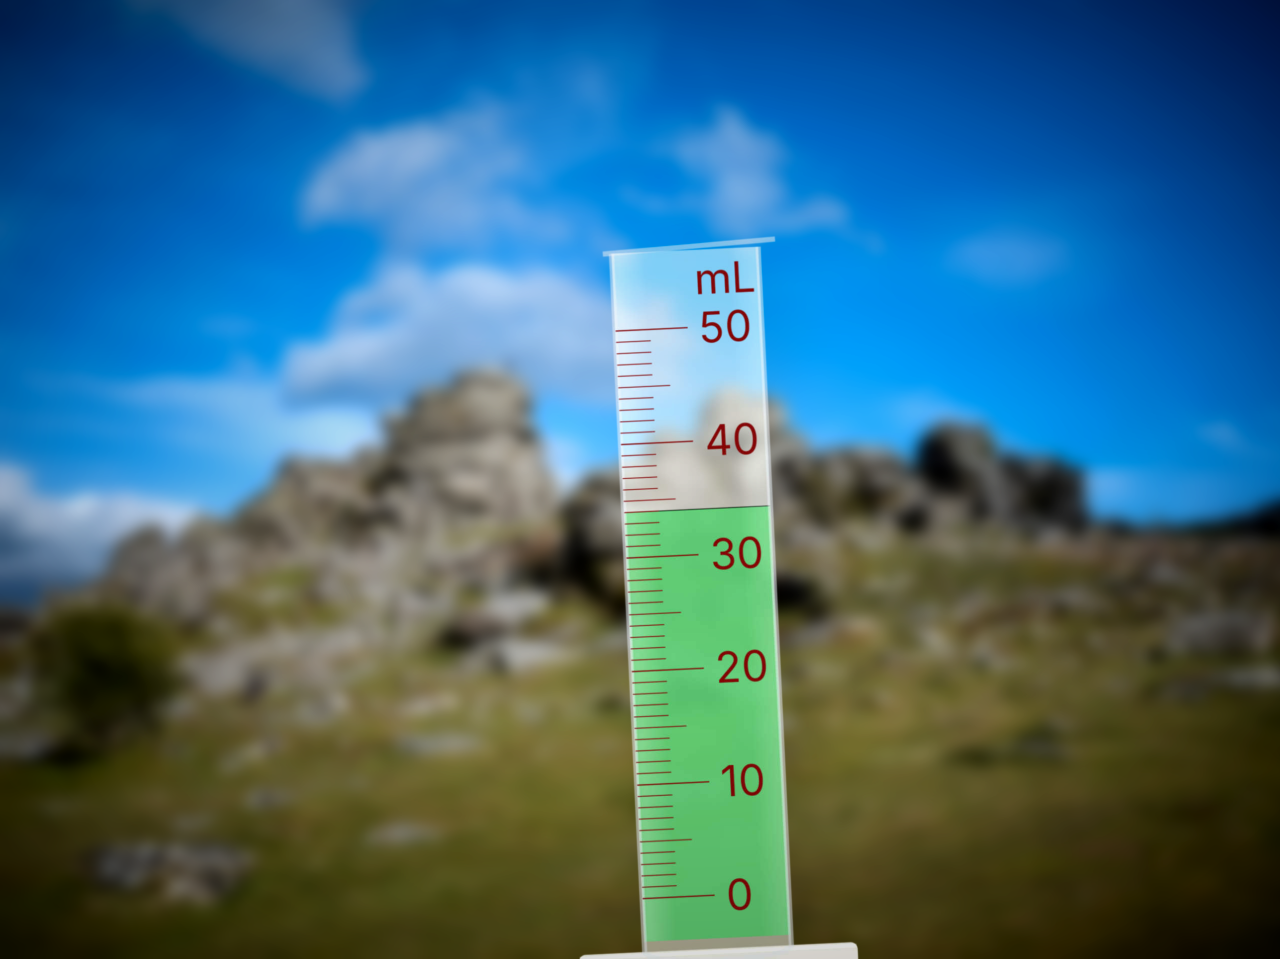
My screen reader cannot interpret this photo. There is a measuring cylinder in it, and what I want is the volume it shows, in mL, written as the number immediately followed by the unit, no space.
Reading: 34mL
